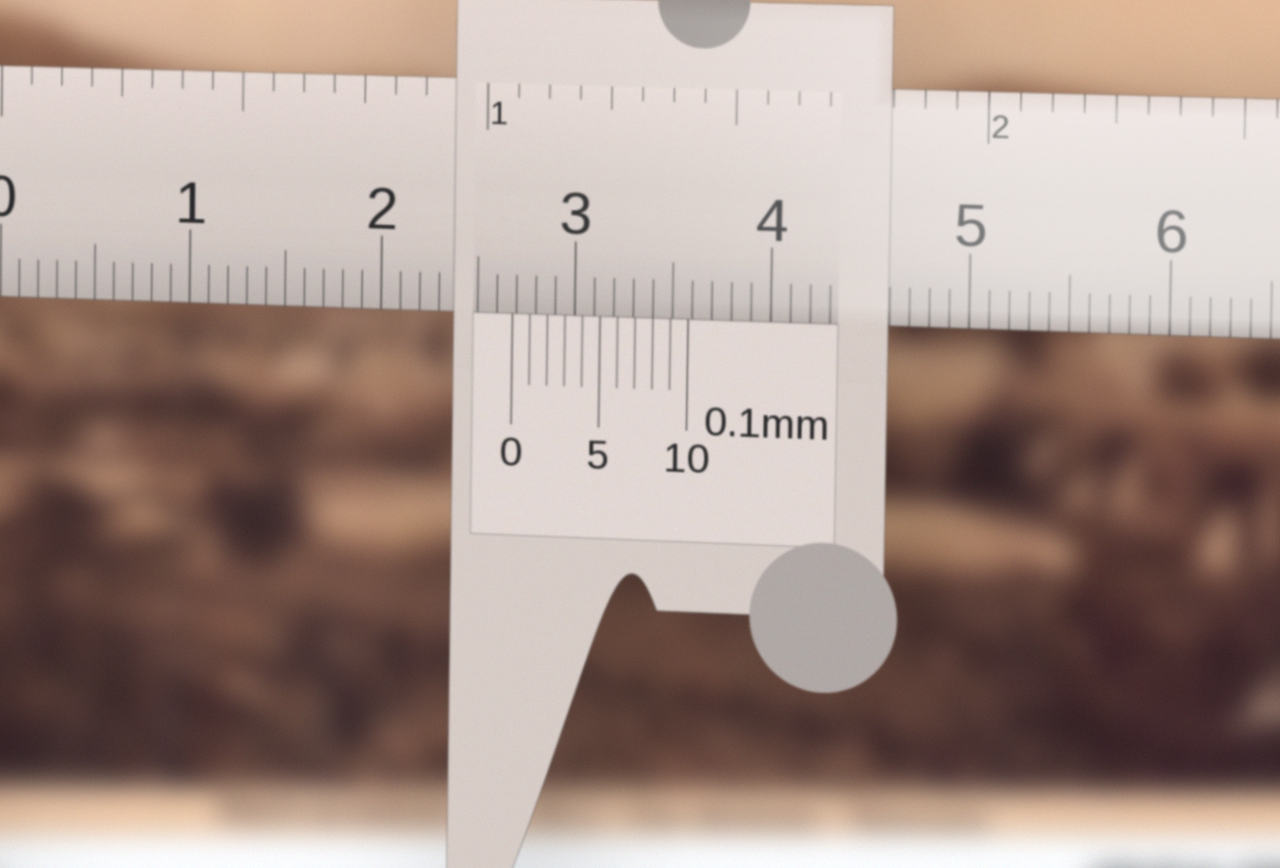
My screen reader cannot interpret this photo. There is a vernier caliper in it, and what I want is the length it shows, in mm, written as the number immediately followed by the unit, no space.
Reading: 26.8mm
